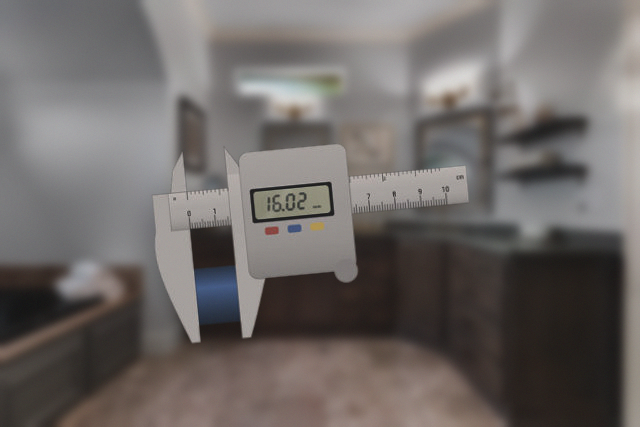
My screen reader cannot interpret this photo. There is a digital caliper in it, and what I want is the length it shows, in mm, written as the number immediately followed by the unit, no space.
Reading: 16.02mm
